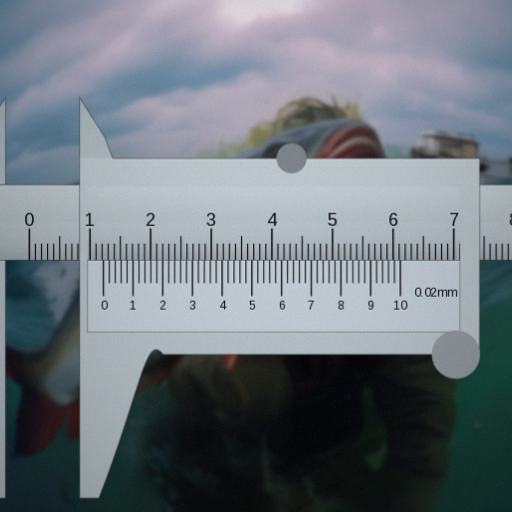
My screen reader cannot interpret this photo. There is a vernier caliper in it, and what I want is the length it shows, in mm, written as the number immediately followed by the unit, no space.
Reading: 12.2mm
